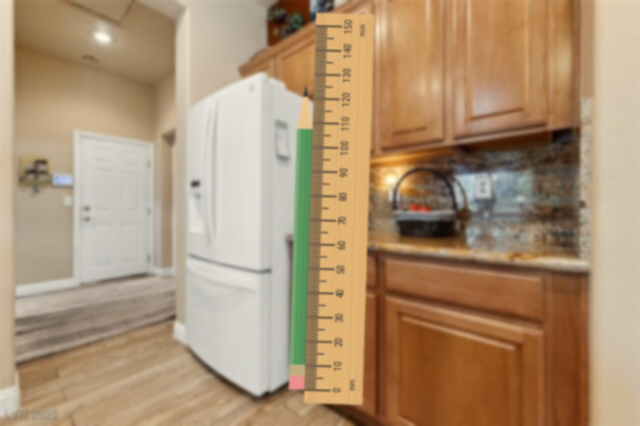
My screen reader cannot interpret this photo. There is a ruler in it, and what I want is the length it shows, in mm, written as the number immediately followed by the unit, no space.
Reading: 125mm
